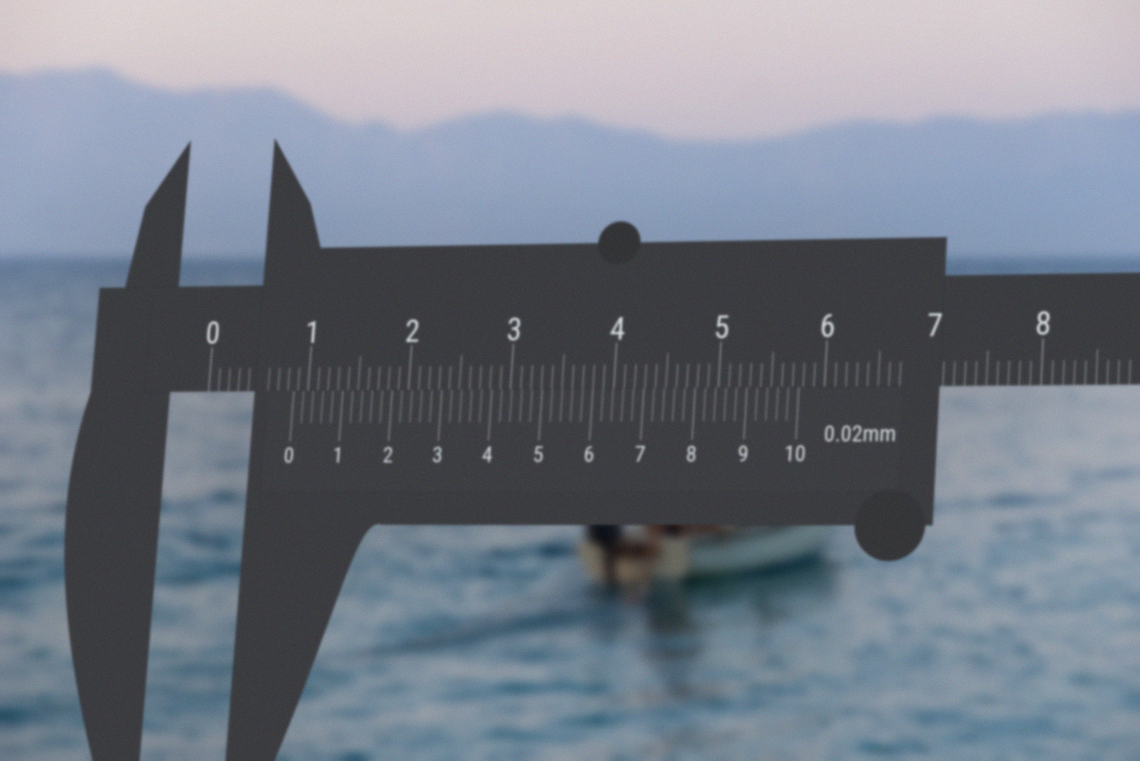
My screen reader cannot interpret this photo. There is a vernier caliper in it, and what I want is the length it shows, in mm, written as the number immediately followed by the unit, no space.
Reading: 8.6mm
